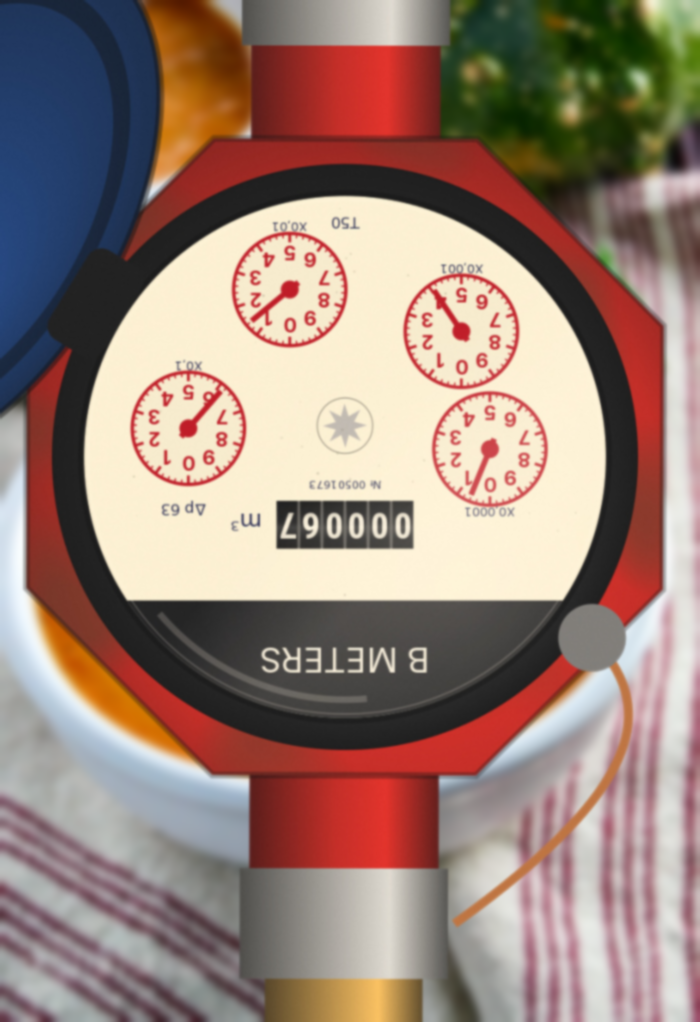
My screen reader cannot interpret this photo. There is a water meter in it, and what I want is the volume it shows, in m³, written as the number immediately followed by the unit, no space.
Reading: 67.6140m³
